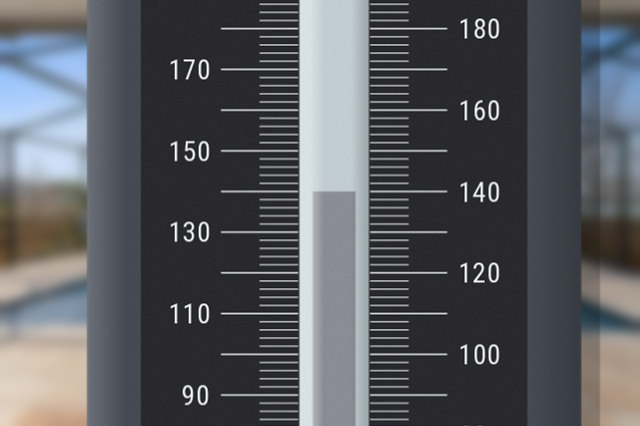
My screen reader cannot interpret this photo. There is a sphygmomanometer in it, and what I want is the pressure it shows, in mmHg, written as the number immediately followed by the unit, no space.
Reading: 140mmHg
